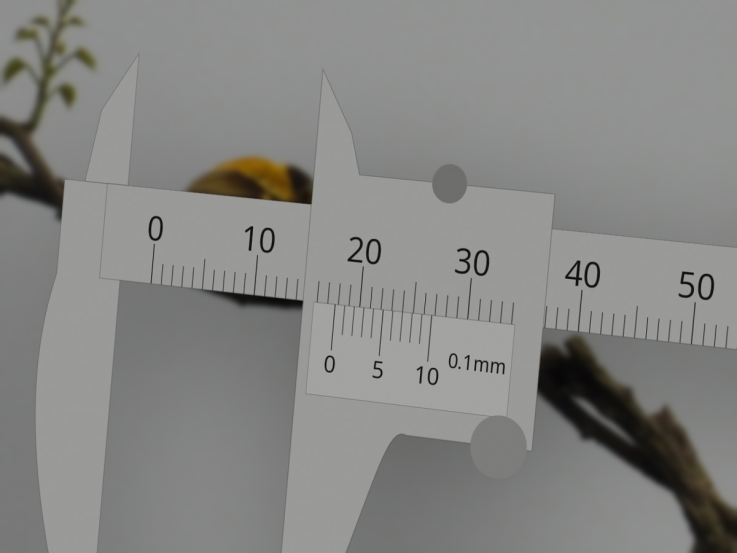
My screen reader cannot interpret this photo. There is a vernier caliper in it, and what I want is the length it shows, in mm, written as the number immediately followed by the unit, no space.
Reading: 17.7mm
